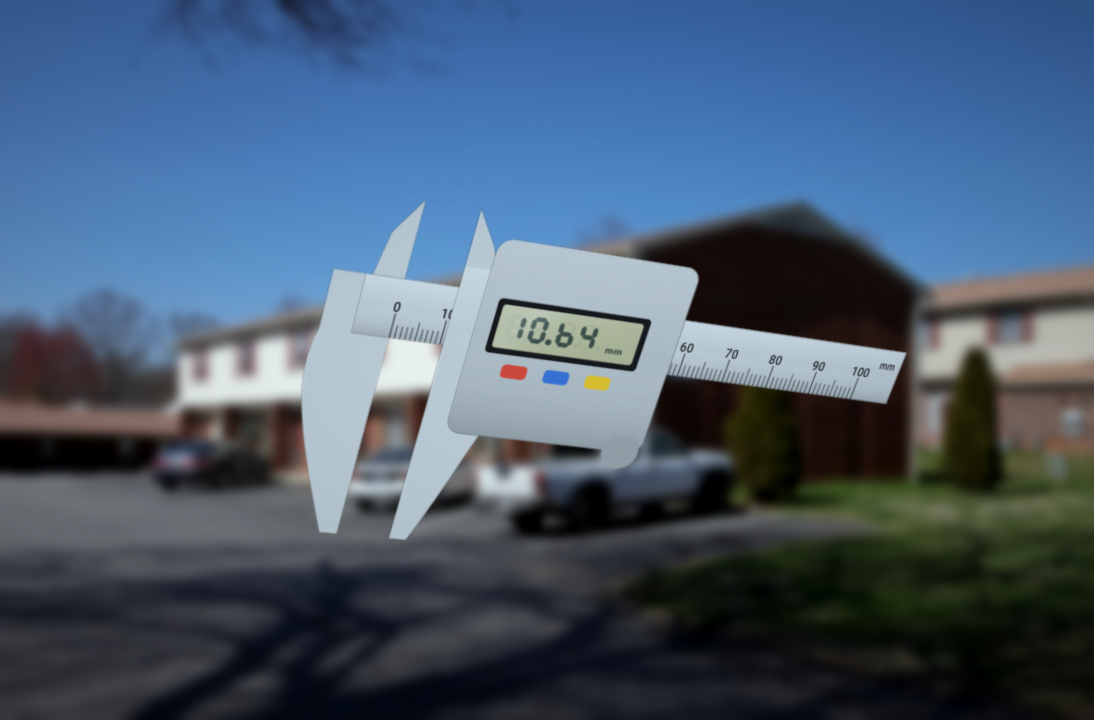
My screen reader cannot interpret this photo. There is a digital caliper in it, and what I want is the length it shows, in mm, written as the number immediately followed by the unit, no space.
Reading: 10.64mm
